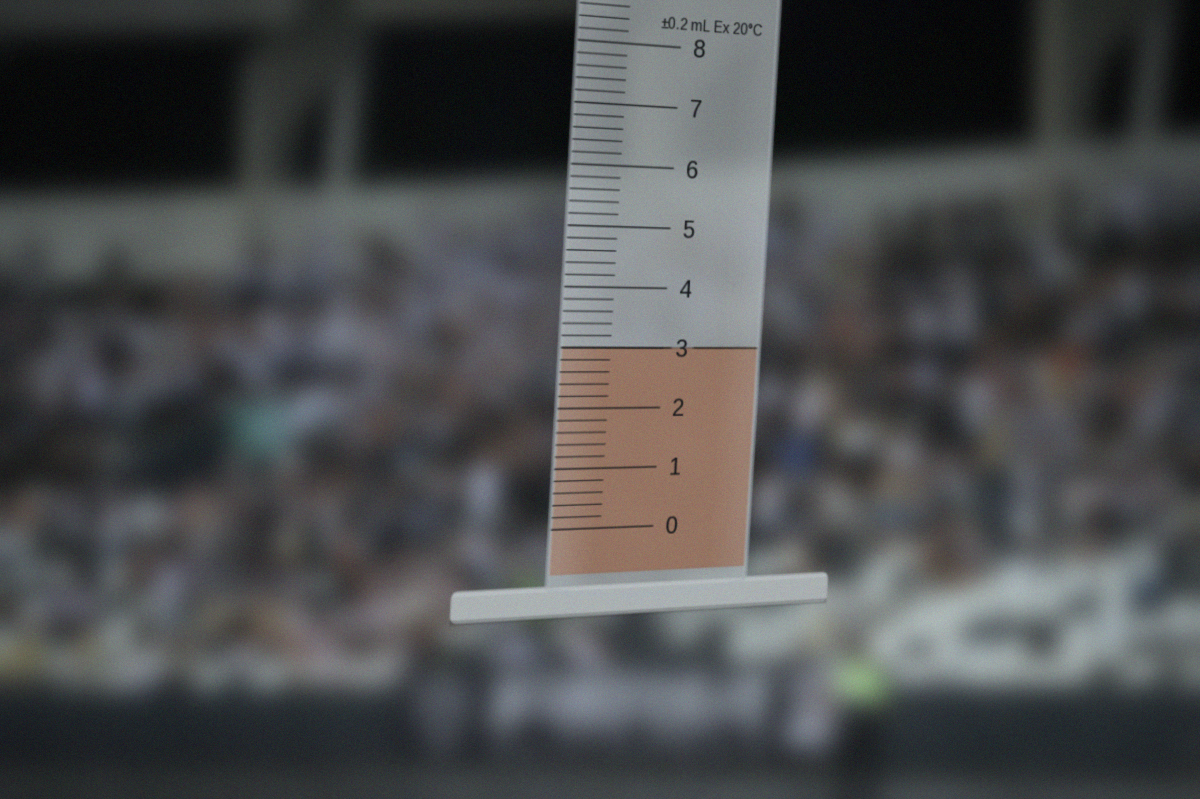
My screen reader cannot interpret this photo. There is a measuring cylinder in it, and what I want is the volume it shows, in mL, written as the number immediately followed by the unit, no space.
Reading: 3mL
